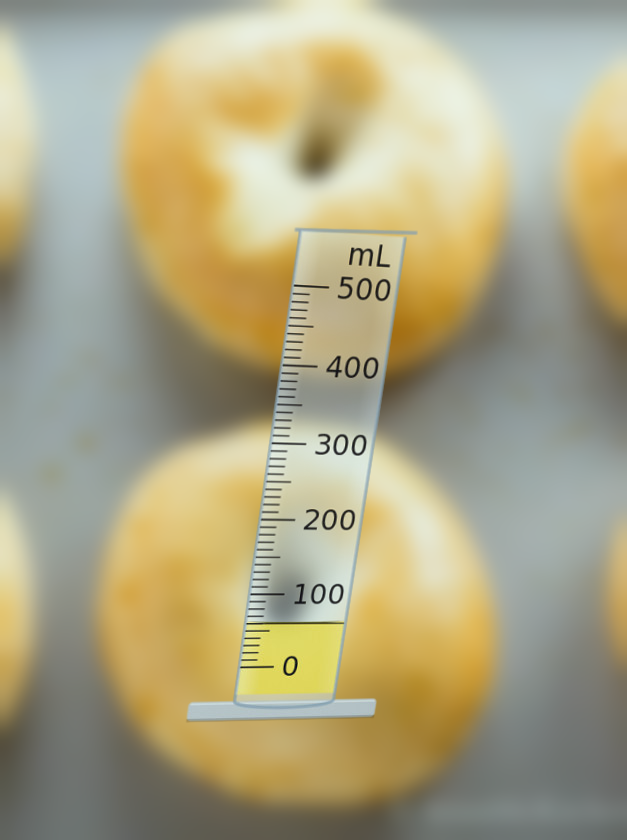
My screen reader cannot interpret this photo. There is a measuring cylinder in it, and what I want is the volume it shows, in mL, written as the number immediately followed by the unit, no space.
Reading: 60mL
